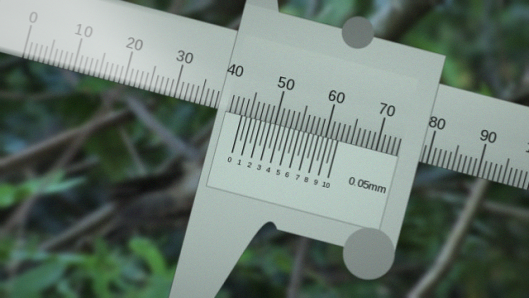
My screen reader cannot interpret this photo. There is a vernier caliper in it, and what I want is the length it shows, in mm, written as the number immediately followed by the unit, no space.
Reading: 43.4mm
